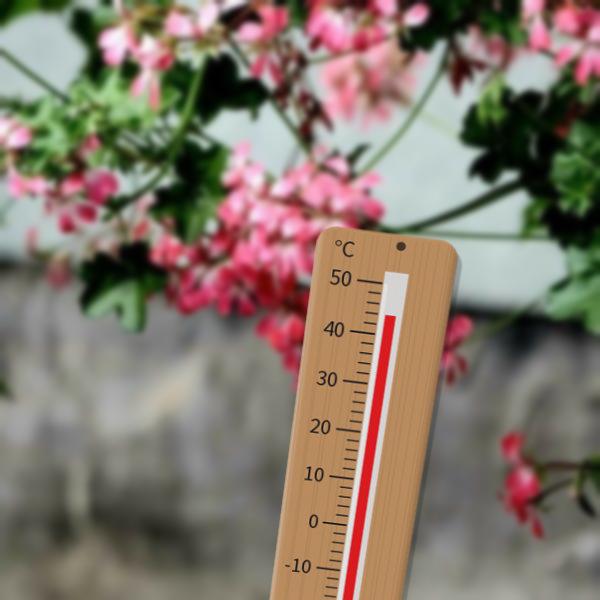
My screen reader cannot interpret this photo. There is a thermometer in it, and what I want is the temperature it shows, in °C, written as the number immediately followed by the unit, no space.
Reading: 44°C
